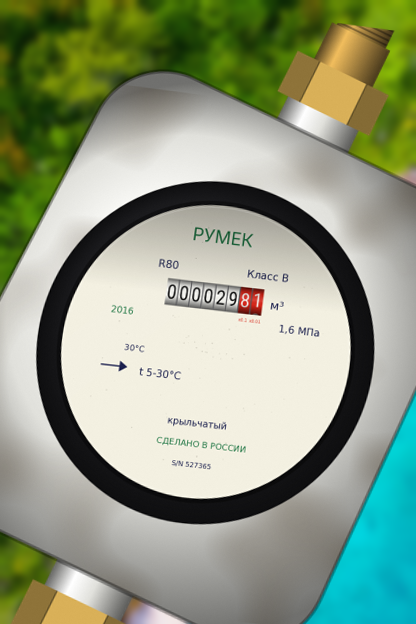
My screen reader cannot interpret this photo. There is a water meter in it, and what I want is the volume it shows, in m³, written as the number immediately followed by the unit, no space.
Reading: 29.81m³
